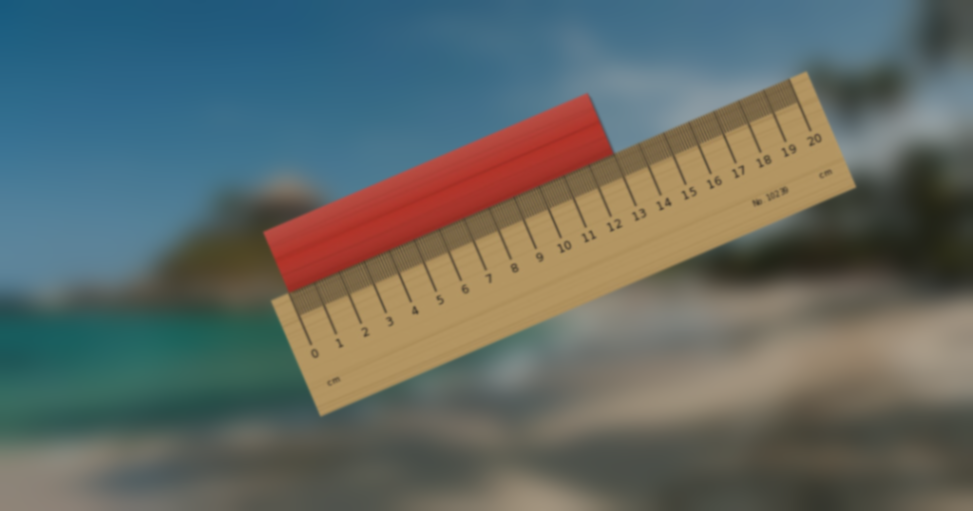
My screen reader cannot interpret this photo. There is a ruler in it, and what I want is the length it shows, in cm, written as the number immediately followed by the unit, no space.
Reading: 13cm
